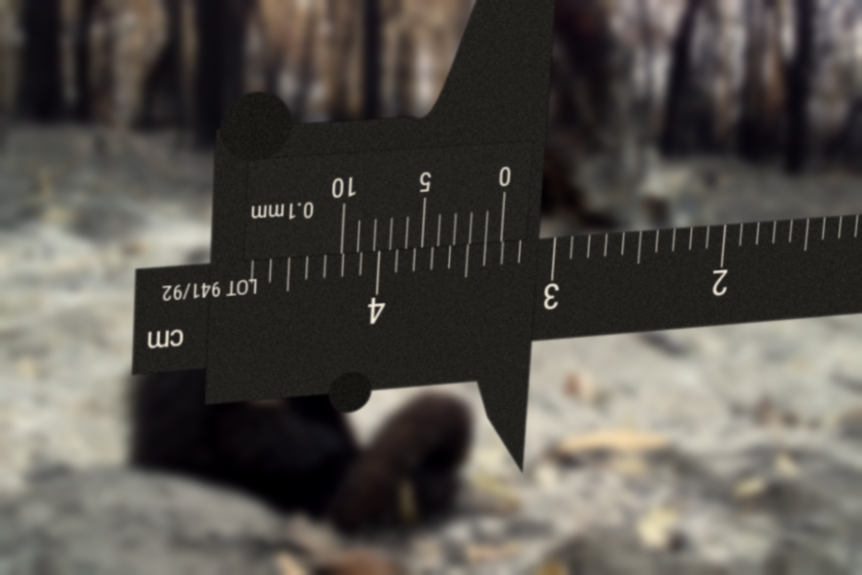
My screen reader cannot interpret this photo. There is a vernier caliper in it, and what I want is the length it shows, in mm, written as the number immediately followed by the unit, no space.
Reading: 33.1mm
